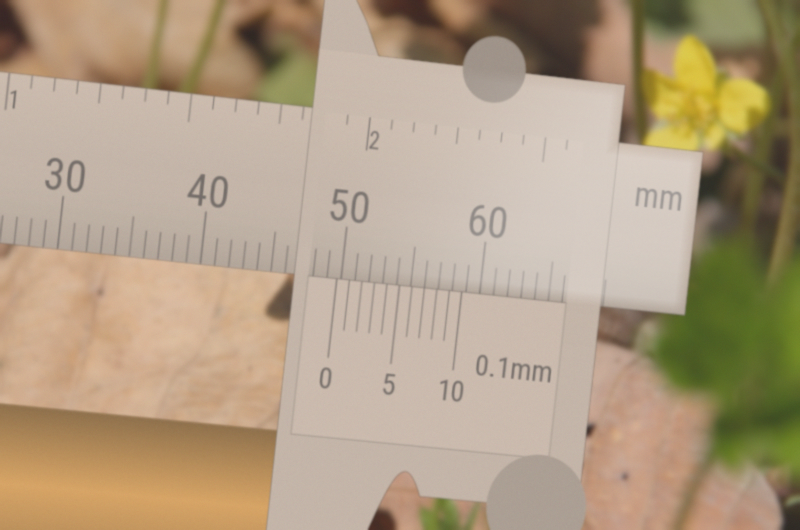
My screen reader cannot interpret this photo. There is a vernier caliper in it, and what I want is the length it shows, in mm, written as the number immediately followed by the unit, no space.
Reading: 49.7mm
